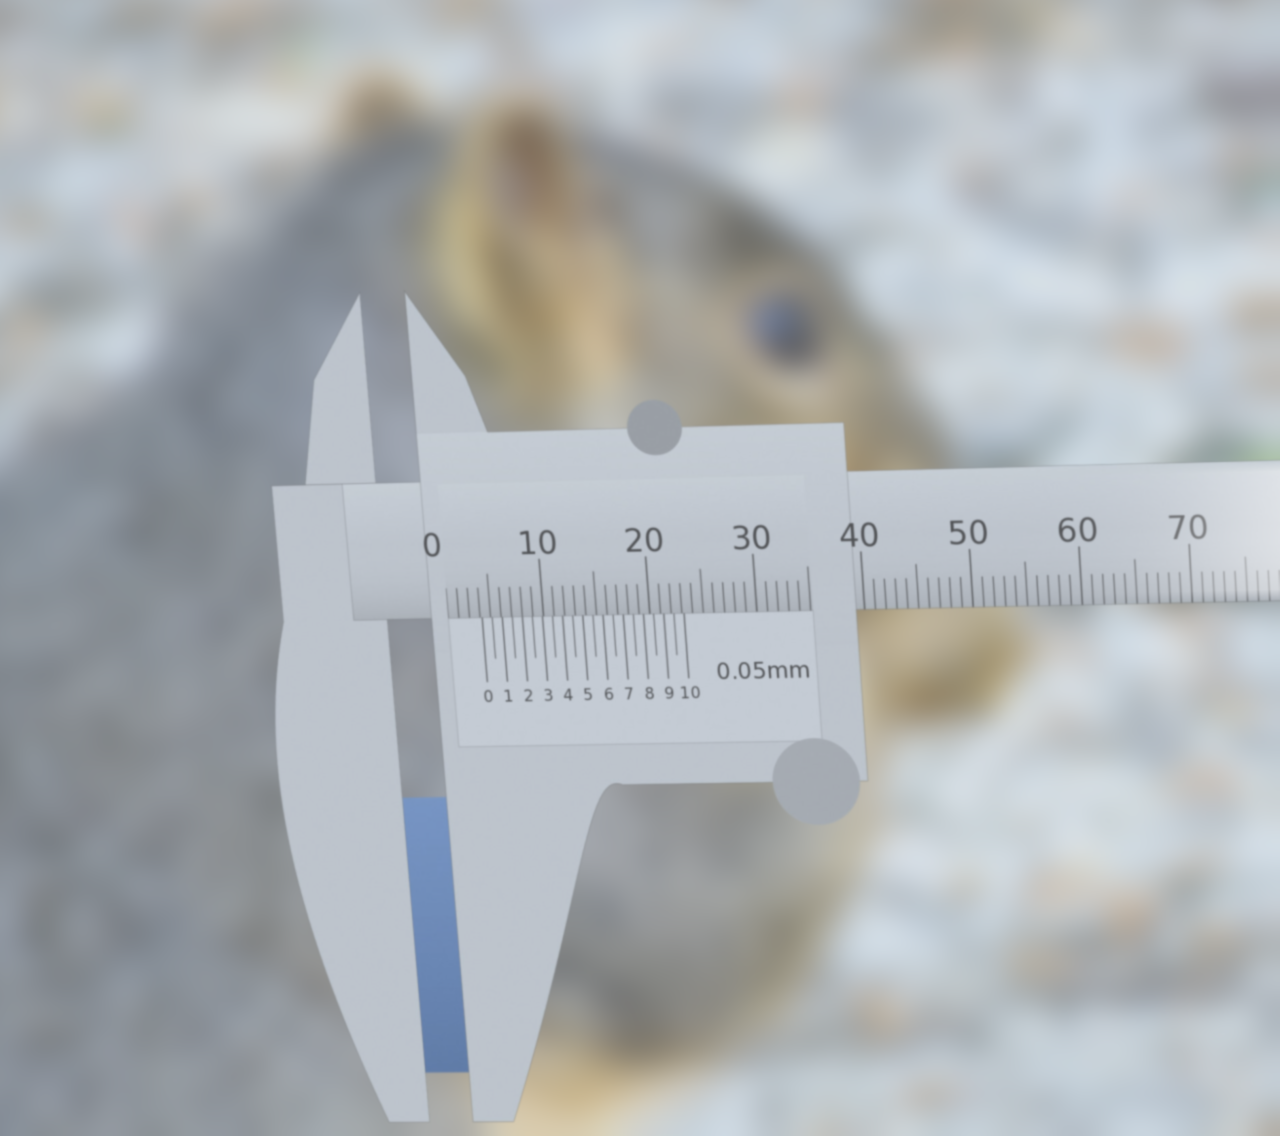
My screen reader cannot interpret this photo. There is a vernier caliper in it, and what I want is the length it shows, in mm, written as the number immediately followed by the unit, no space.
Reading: 4.2mm
